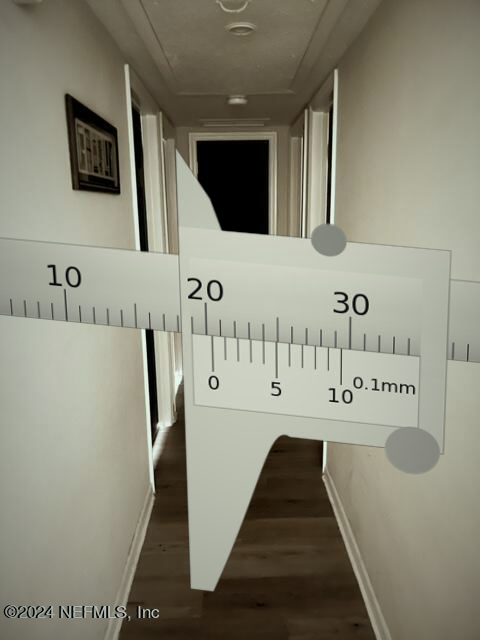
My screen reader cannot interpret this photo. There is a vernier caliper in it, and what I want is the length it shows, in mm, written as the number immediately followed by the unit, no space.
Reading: 20.4mm
